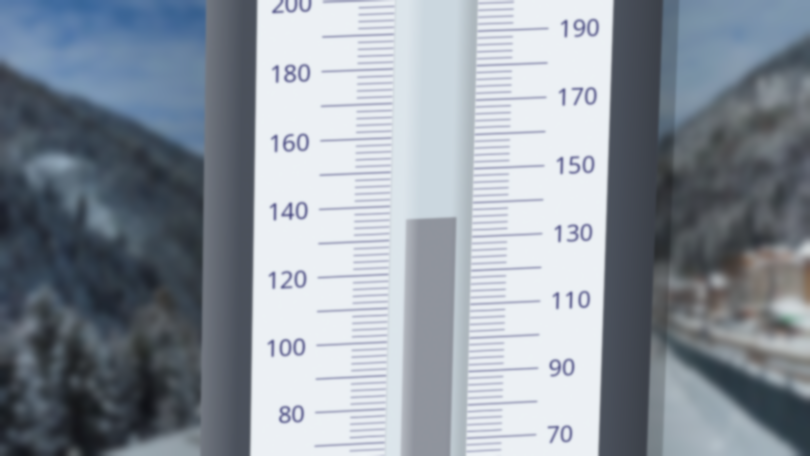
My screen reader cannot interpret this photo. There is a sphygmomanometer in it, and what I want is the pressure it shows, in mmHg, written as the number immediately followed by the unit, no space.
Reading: 136mmHg
